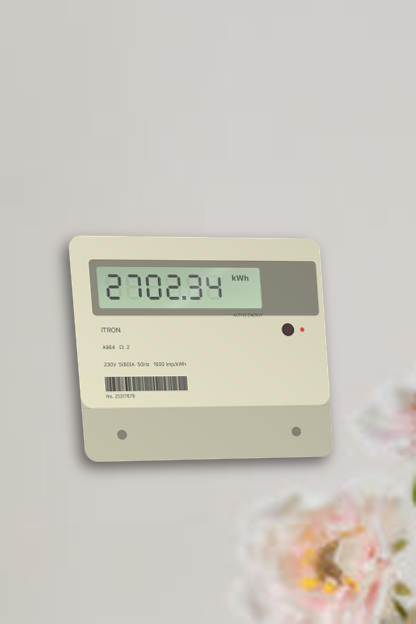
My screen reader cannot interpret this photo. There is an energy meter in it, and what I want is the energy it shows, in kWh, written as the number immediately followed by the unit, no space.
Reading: 2702.34kWh
